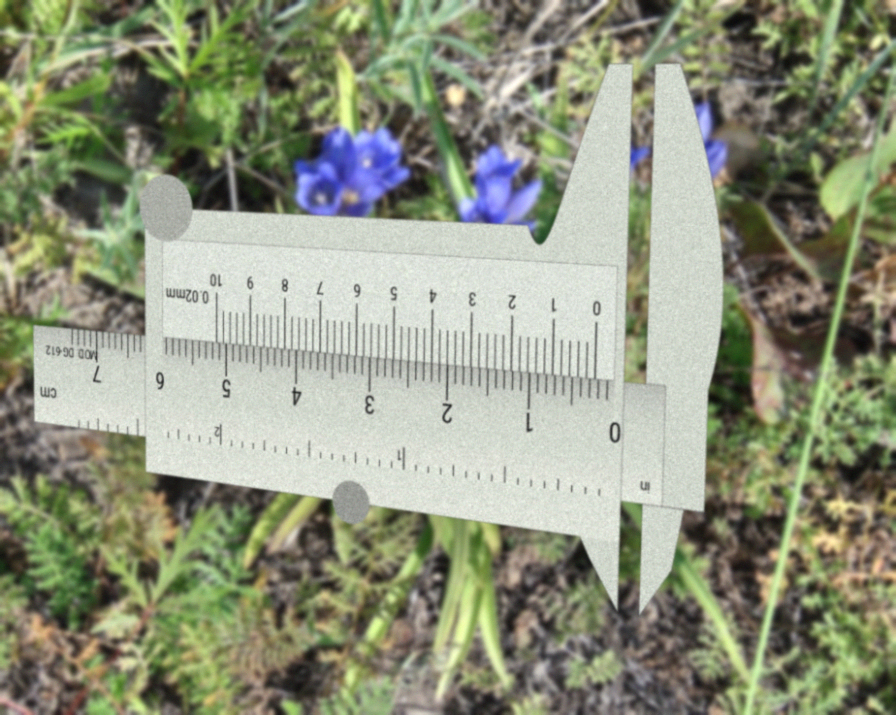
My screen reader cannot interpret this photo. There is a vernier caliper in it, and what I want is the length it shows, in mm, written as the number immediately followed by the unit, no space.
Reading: 2.4mm
